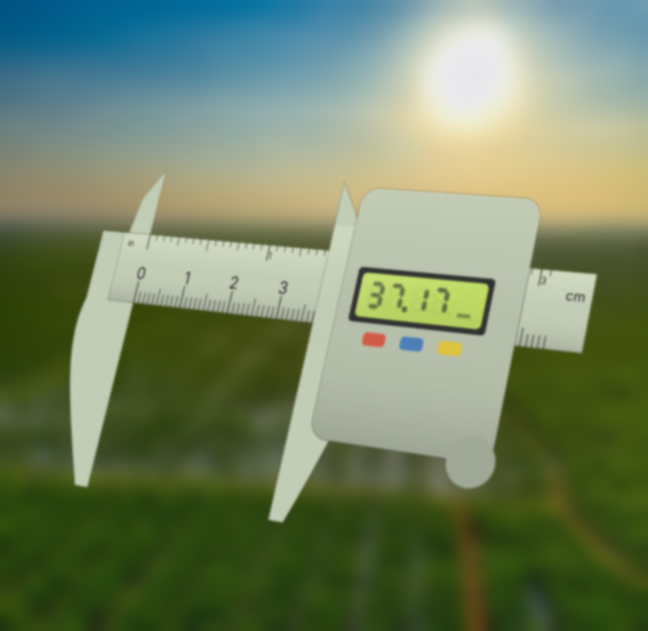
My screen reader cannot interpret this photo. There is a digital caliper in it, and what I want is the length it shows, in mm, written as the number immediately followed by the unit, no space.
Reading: 37.17mm
